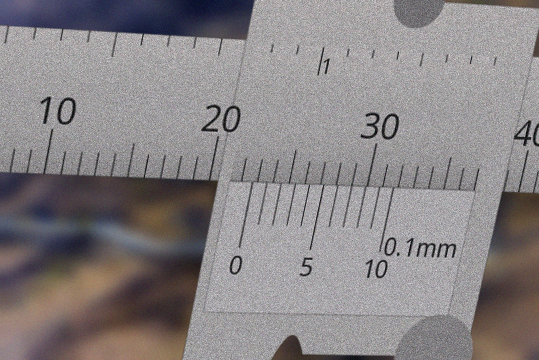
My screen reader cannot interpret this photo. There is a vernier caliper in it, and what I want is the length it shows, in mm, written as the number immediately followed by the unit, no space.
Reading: 22.7mm
